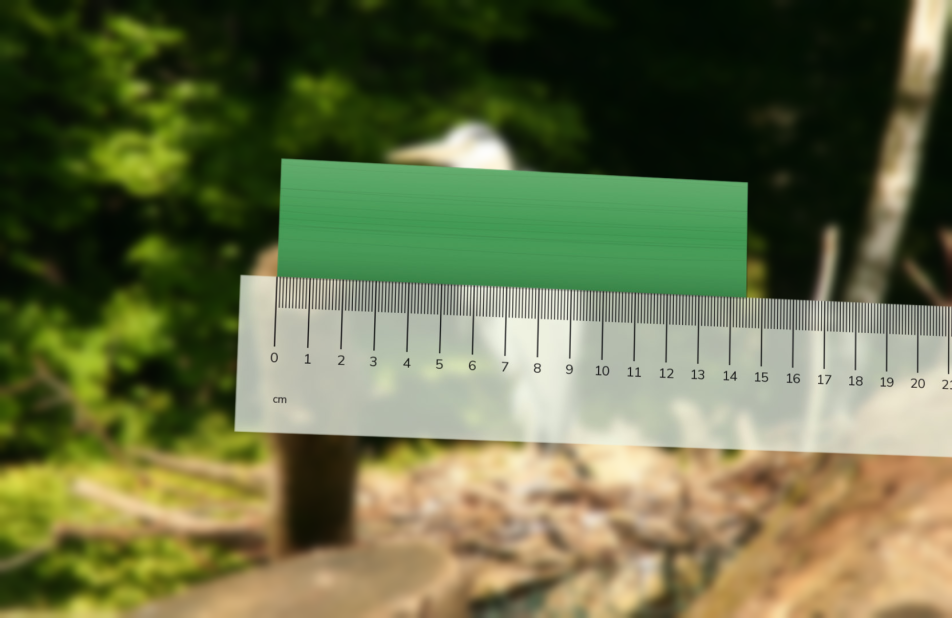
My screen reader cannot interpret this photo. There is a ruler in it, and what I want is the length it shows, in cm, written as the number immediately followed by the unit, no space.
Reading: 14.5cm
